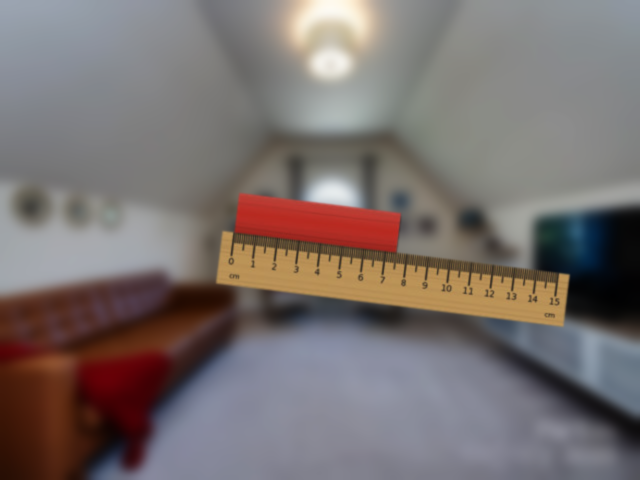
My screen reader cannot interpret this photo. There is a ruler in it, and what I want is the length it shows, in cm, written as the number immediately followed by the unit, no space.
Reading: 7.5cm
